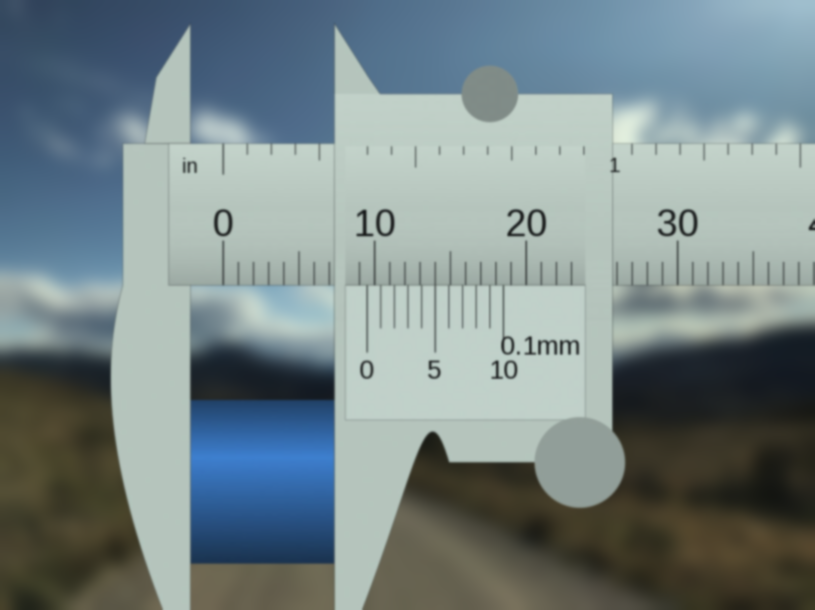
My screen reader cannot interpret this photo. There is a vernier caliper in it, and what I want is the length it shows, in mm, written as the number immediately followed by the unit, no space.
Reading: 9.5mm
